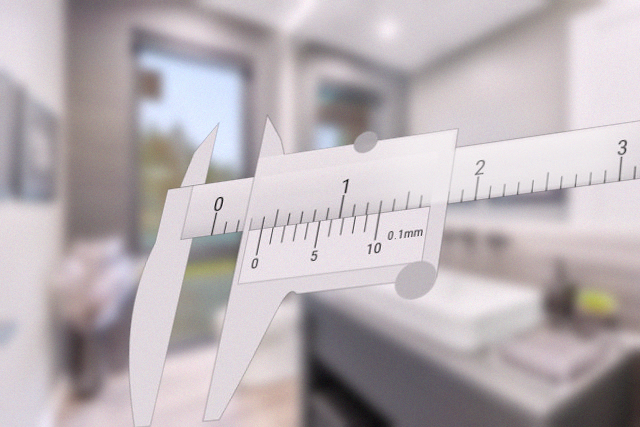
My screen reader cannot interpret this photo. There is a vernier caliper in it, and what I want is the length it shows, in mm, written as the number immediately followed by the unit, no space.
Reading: 4.0mm
